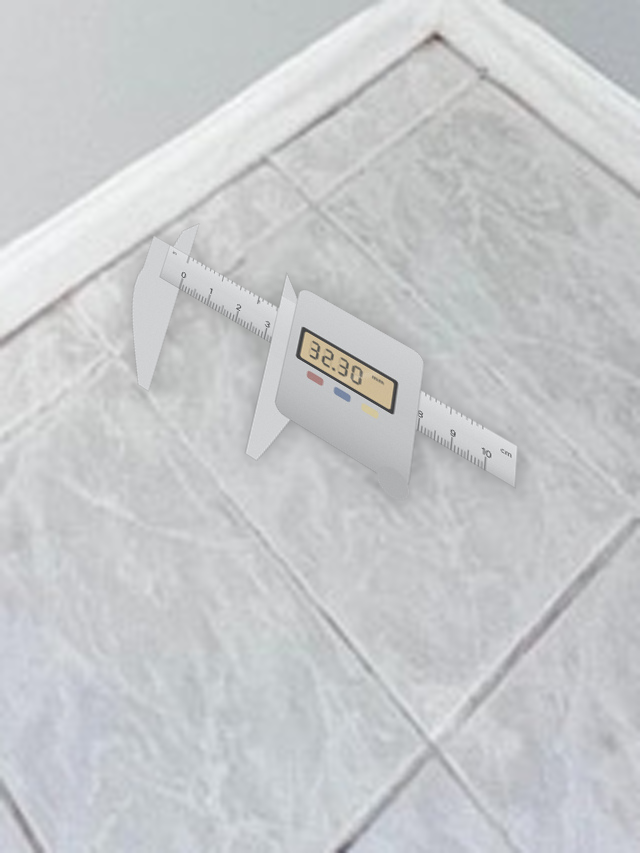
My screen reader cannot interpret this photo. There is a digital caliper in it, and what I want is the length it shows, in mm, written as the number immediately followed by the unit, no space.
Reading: 32.30mm
